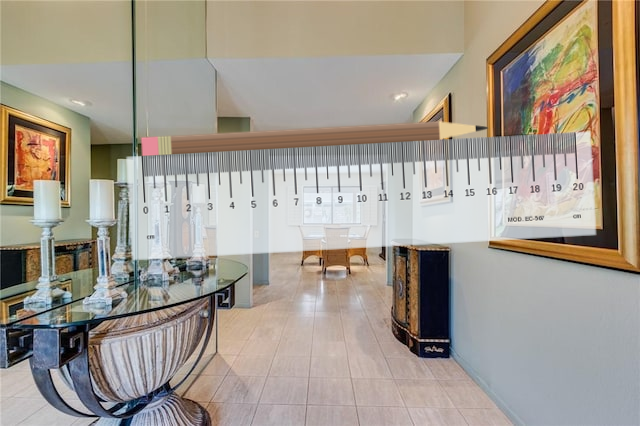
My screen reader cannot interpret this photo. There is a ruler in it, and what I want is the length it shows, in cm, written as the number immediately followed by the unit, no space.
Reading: 16cm
